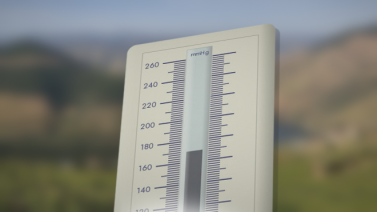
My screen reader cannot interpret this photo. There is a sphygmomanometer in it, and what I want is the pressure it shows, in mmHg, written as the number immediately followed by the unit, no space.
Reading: 170mmHg
